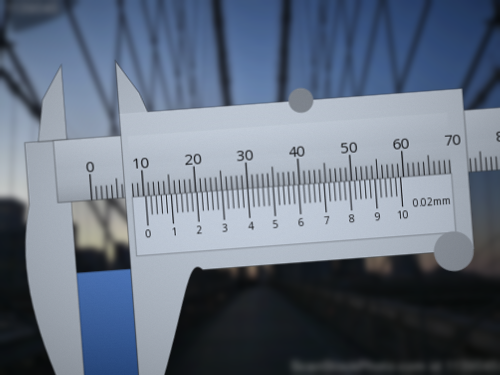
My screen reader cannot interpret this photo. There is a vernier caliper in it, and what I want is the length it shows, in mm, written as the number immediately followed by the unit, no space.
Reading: 10.4mm
